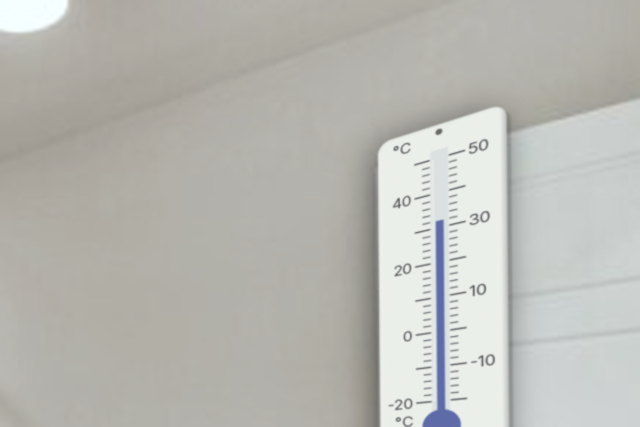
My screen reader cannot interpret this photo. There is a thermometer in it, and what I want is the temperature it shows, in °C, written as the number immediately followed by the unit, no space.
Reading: 32°C
